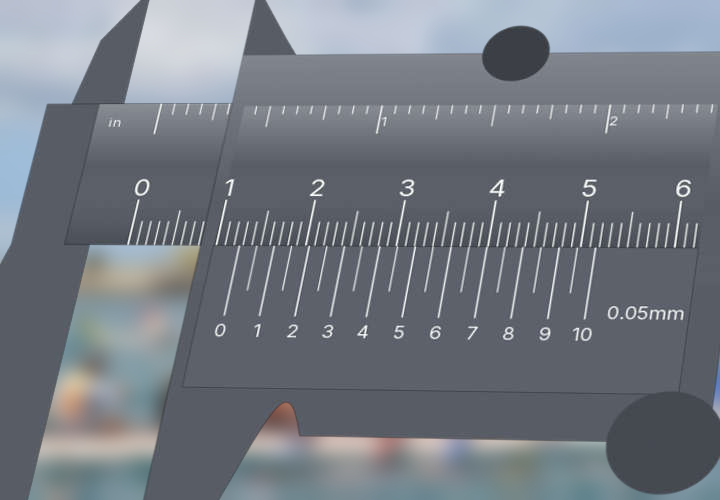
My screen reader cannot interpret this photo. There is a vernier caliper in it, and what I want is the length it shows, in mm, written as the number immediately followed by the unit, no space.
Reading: 12.6mm
